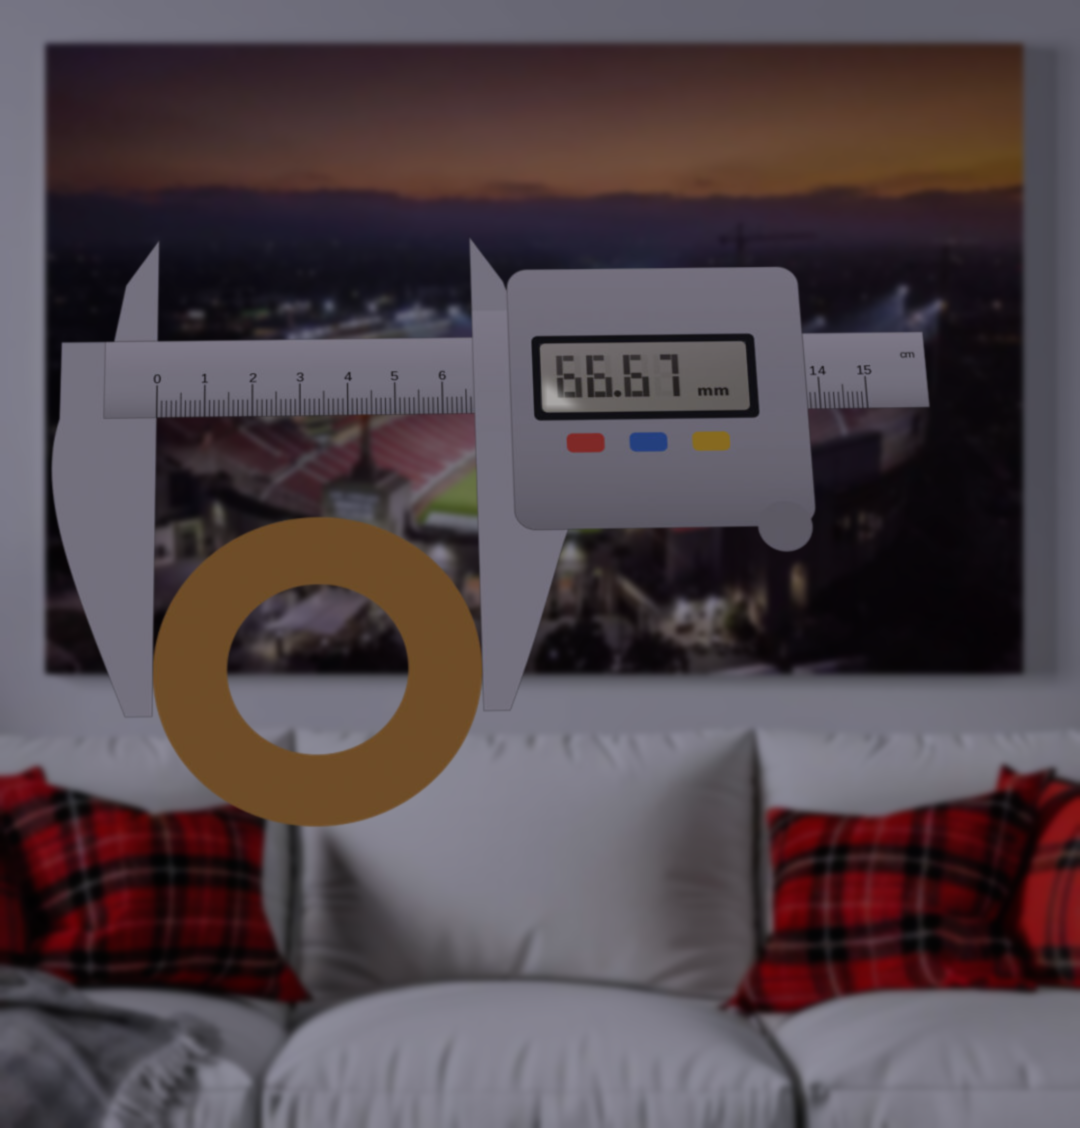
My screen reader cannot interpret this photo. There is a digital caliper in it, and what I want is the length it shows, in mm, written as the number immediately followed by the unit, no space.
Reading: 66.67mm
